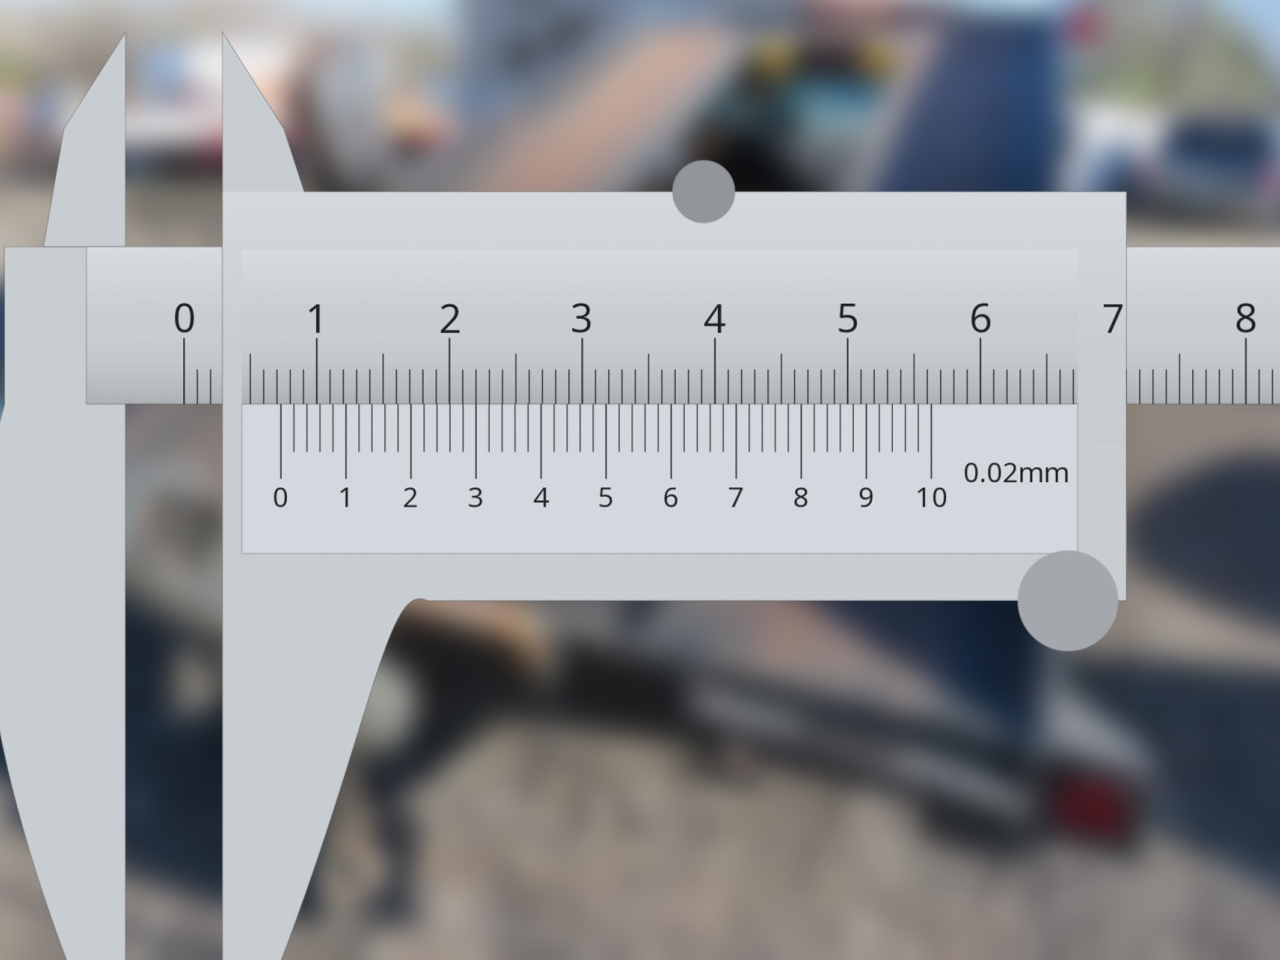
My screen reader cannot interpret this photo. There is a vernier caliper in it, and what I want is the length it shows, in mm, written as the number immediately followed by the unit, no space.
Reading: 7.3mm
